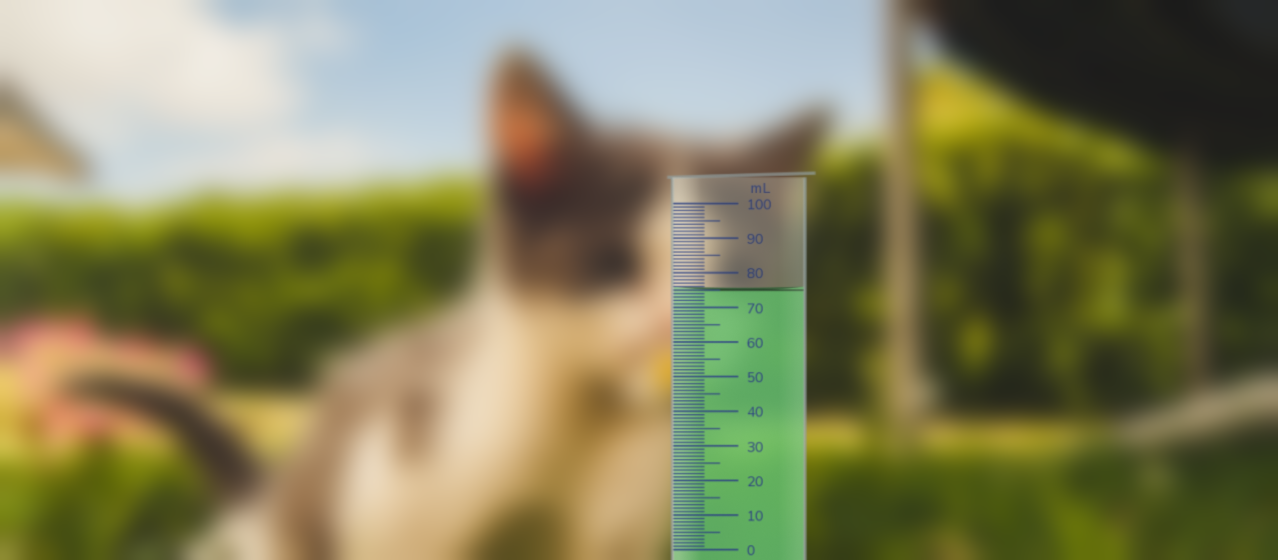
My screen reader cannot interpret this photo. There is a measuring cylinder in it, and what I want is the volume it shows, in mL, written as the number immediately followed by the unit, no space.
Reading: 75mL
